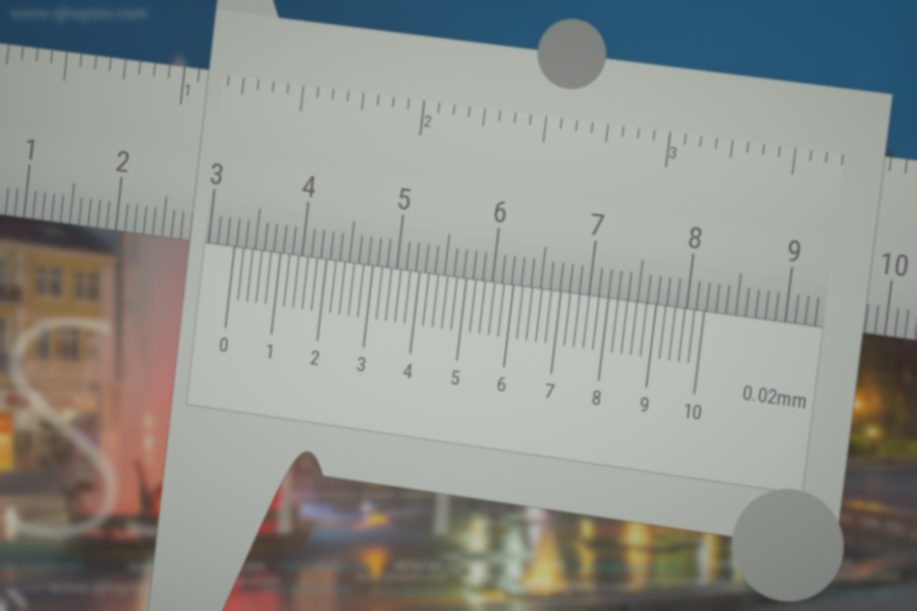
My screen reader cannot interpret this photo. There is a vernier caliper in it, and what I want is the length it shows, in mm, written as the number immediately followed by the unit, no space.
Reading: 32.8mm
